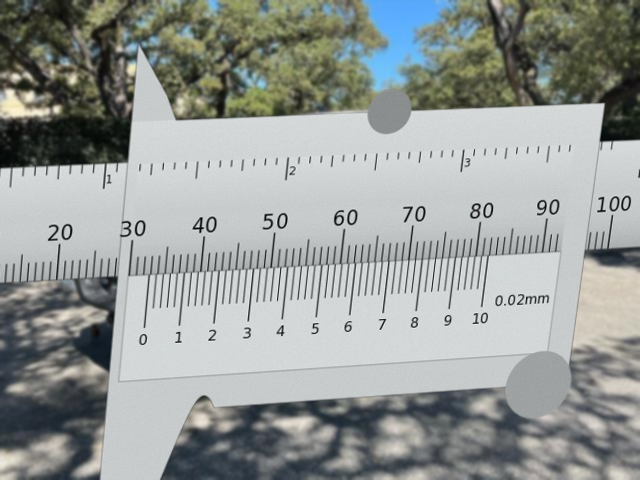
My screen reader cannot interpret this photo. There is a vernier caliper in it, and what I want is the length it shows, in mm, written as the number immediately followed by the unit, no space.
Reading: 32.8mm
